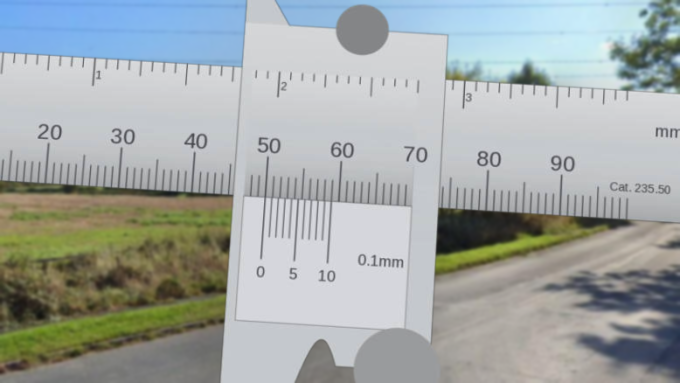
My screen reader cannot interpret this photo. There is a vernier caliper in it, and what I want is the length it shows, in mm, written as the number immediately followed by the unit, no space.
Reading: 50.0mm
